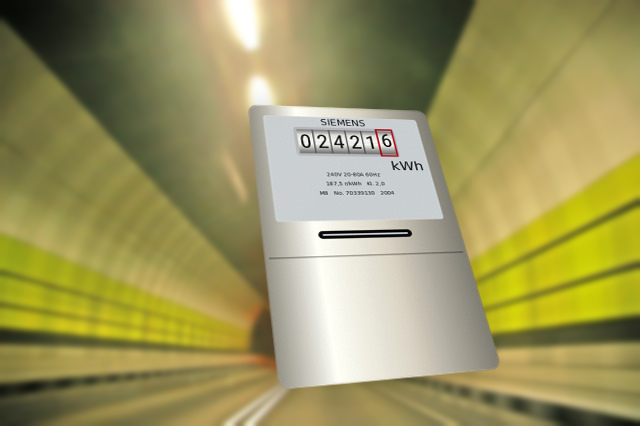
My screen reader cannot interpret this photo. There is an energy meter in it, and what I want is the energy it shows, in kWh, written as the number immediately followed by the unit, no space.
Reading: 2421.6kWh
